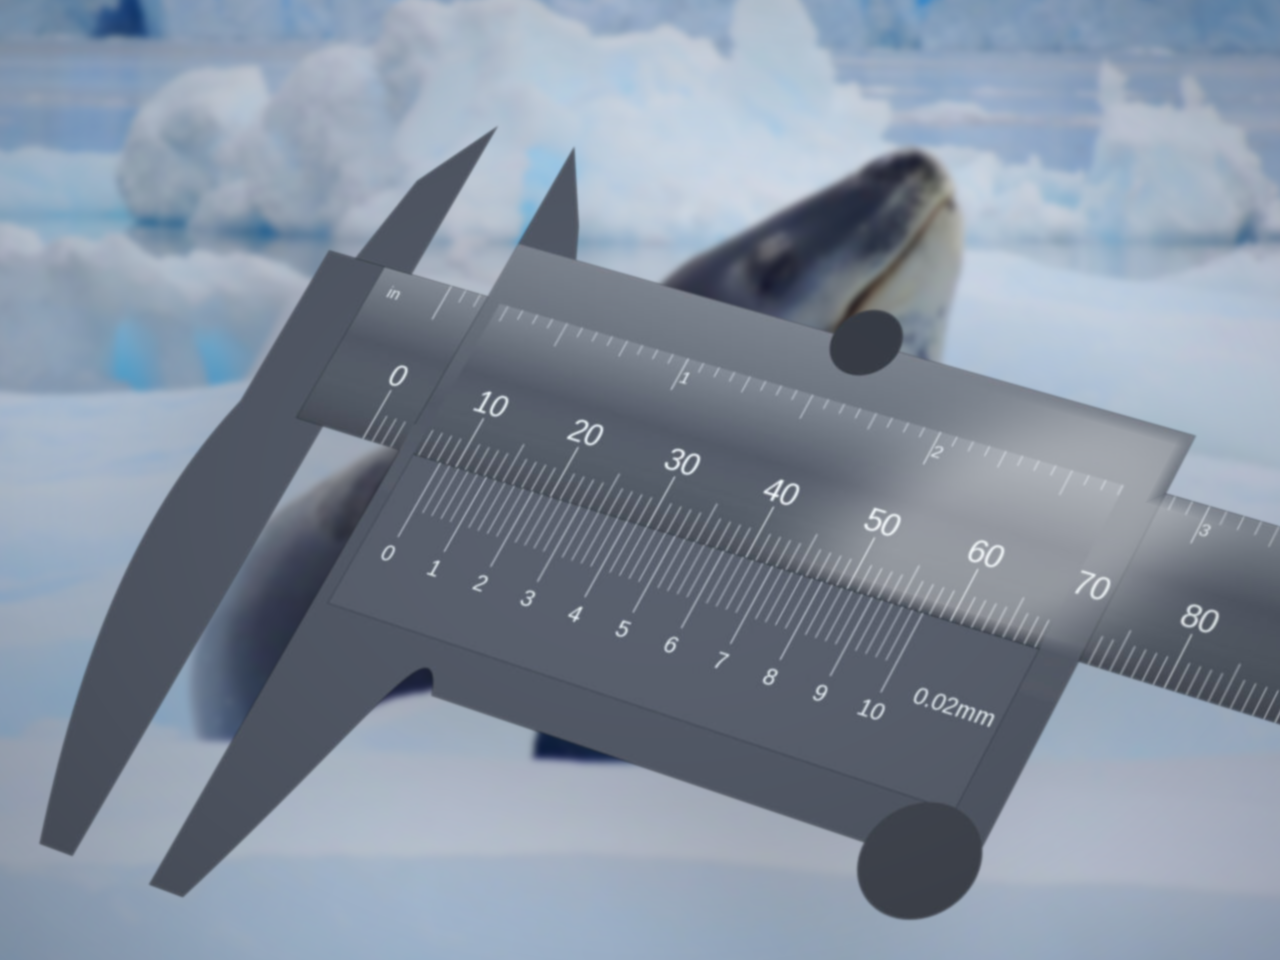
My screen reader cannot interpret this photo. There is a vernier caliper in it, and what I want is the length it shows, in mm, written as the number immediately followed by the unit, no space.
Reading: 8.4mm
